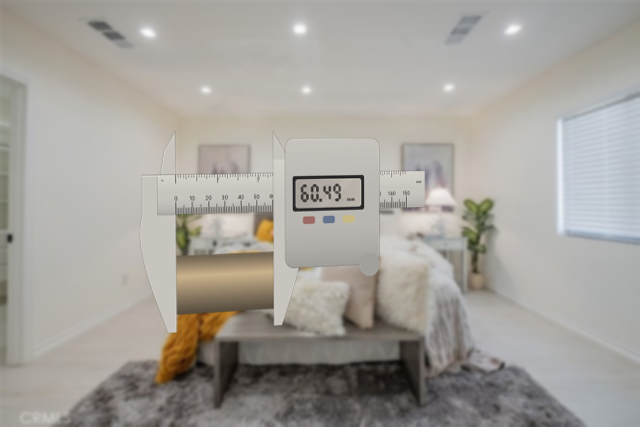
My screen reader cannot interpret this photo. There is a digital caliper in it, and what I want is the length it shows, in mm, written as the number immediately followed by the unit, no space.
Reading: 60.49mm
